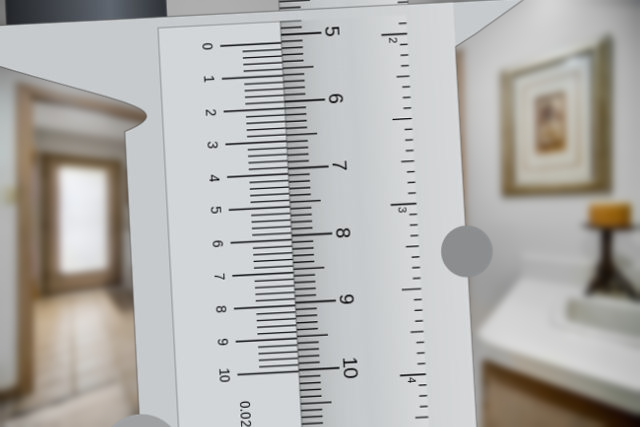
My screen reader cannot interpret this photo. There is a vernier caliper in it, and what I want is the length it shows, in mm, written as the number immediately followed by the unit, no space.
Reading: 51.2mm
